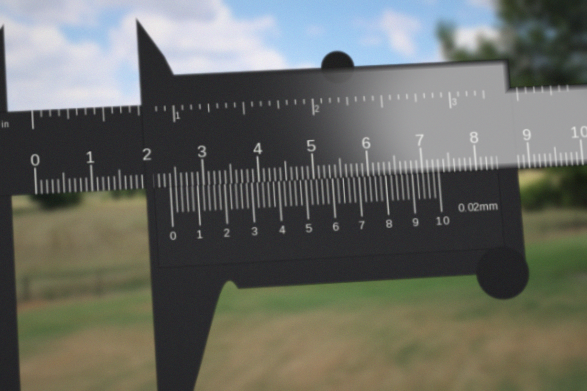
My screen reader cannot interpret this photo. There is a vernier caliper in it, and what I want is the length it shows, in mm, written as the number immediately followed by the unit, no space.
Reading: 24.0mm
